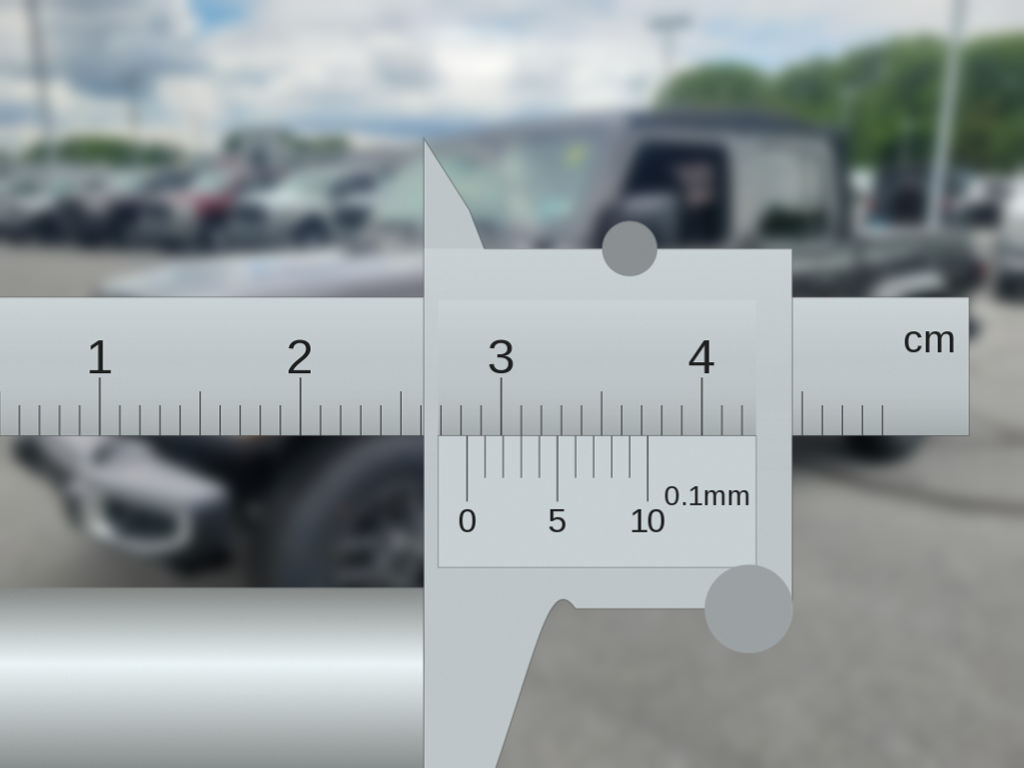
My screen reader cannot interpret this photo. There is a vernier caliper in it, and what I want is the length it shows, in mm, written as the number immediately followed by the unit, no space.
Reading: 28.3mm
